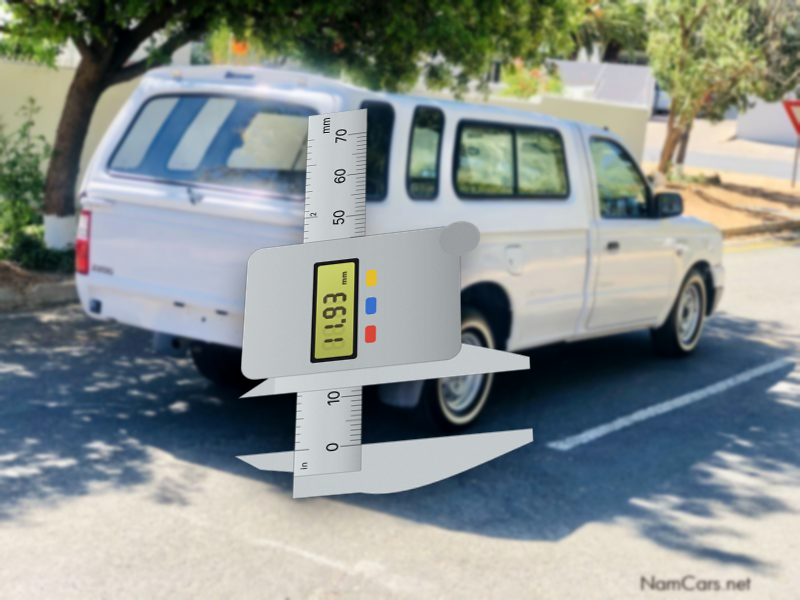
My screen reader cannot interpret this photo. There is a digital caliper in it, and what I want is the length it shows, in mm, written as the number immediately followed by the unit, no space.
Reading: 11.93mm
